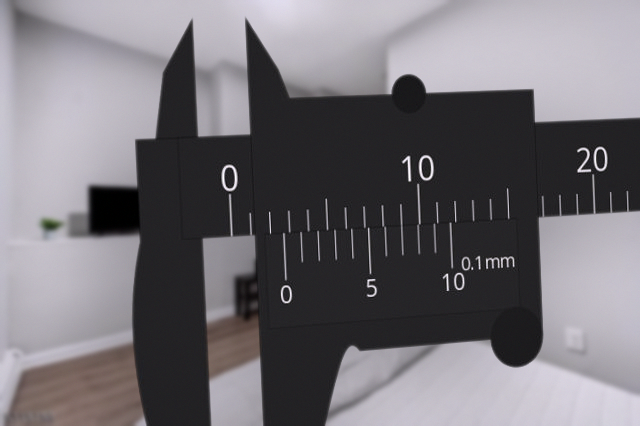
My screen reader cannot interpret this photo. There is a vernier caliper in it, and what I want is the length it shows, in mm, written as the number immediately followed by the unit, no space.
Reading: 2.7mm
